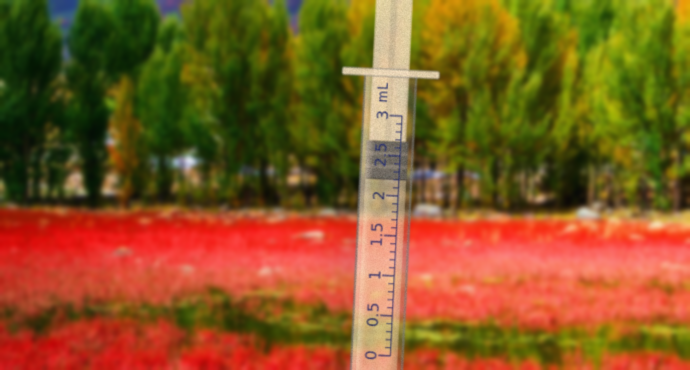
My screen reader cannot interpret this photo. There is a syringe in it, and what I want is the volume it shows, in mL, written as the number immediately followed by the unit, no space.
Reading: 2.2mL
